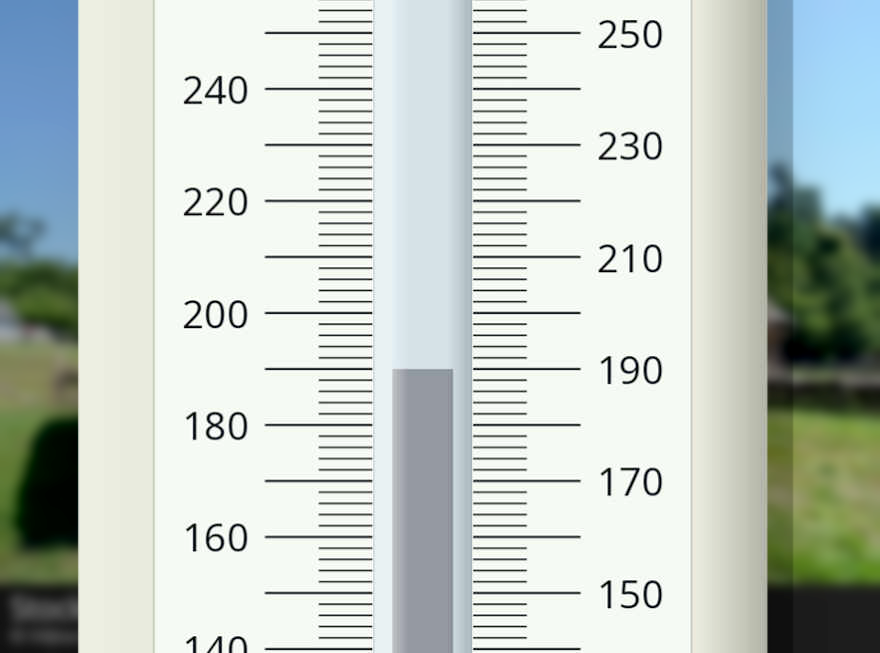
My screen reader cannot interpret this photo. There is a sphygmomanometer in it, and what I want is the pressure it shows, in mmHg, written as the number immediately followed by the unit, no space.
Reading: 190mmHg
